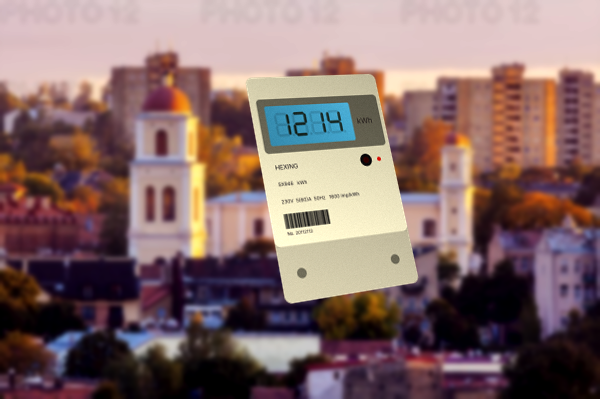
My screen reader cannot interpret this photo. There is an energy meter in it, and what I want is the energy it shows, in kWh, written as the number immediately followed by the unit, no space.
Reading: 1214kWh
